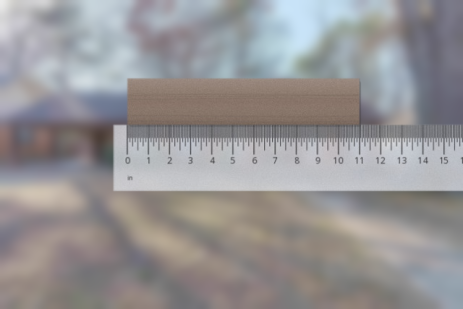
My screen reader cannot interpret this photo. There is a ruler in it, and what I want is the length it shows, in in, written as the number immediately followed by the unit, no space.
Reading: 11in
